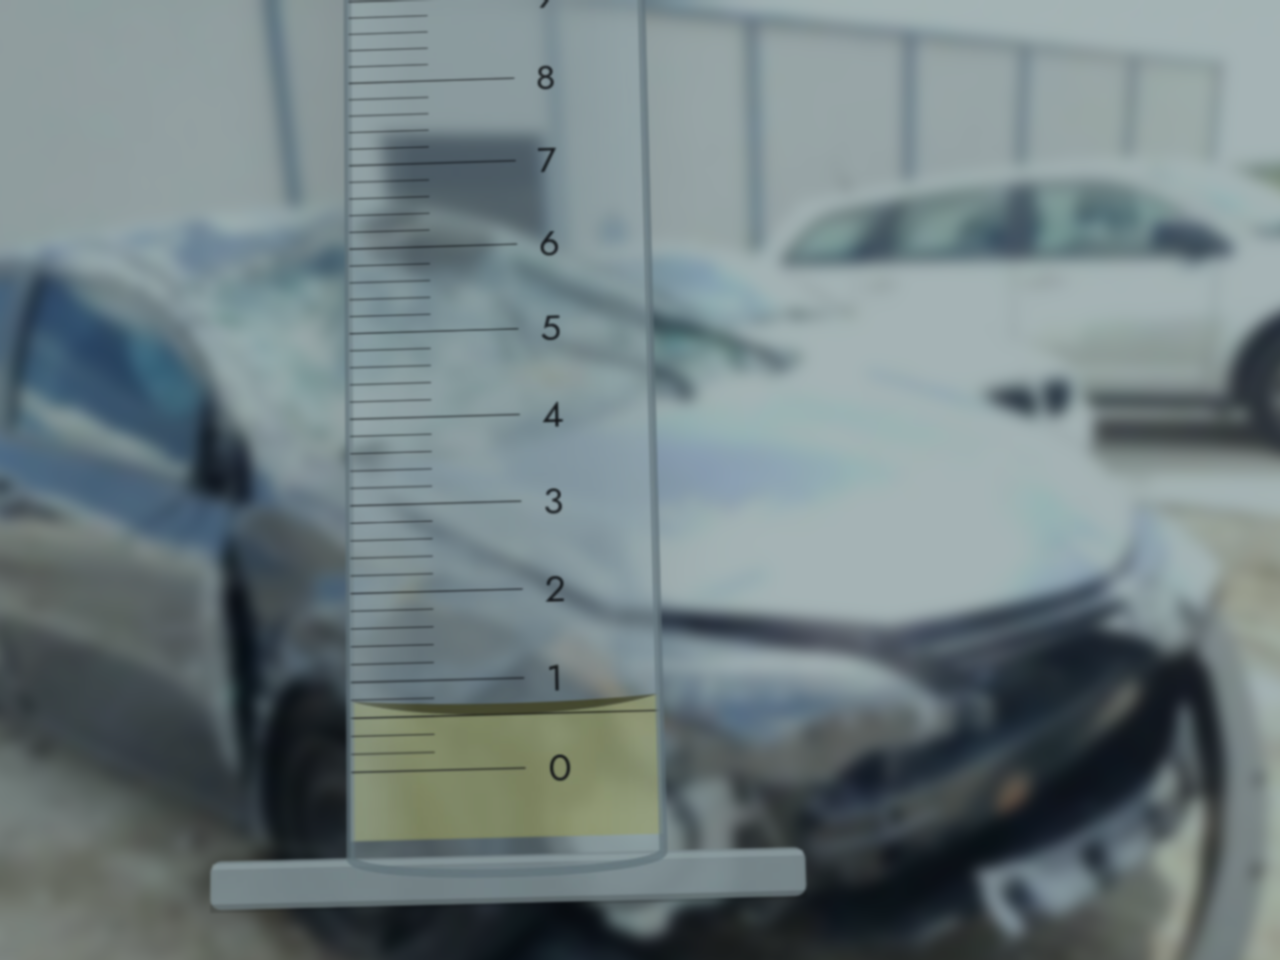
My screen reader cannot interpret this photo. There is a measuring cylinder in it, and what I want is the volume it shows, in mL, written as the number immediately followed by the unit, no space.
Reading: 0.6mL
